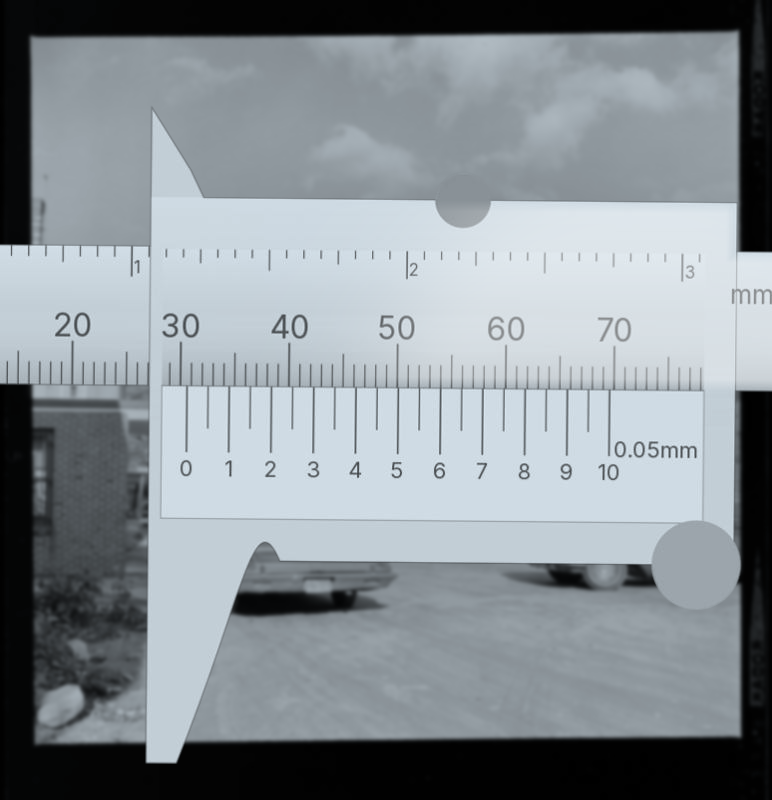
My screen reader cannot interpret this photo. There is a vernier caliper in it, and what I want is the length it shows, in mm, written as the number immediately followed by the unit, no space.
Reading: 30.6mm
